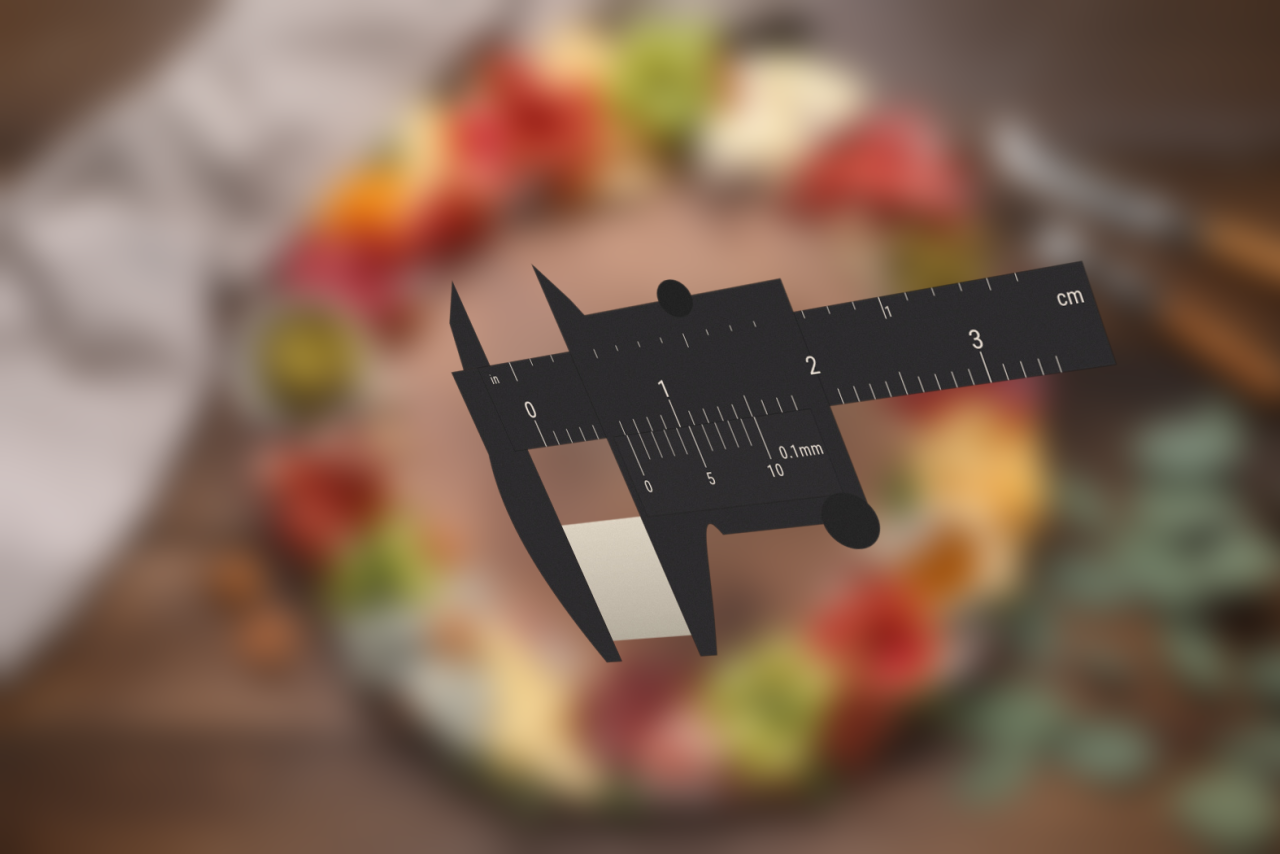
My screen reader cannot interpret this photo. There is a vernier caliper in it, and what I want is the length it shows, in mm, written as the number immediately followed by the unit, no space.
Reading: 6.1mm
